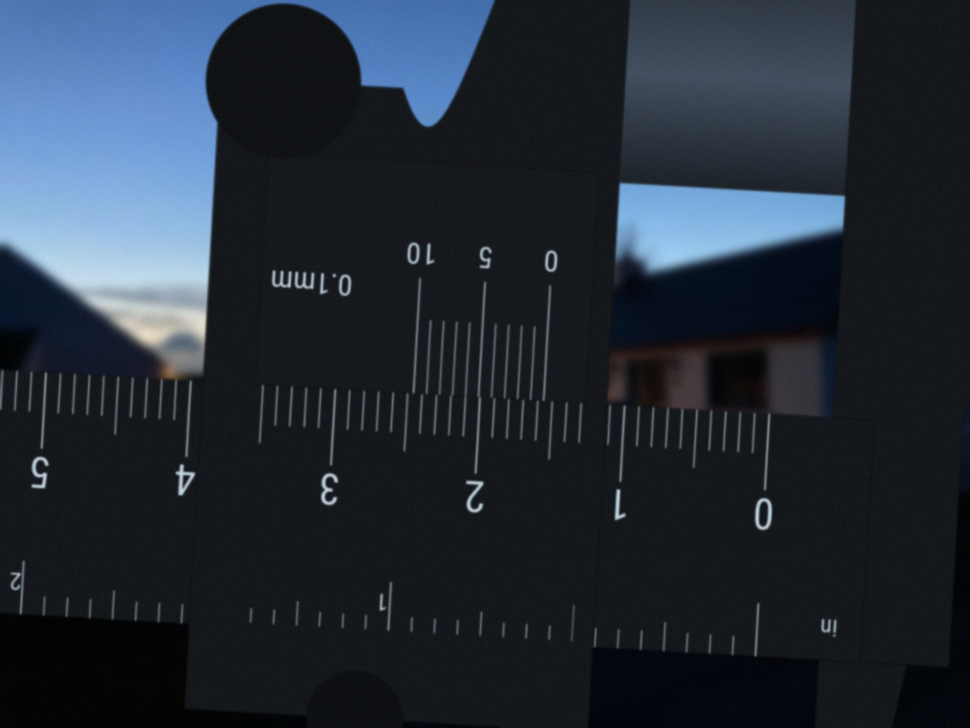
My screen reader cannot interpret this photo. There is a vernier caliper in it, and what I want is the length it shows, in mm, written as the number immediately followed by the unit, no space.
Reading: 15.6mm
